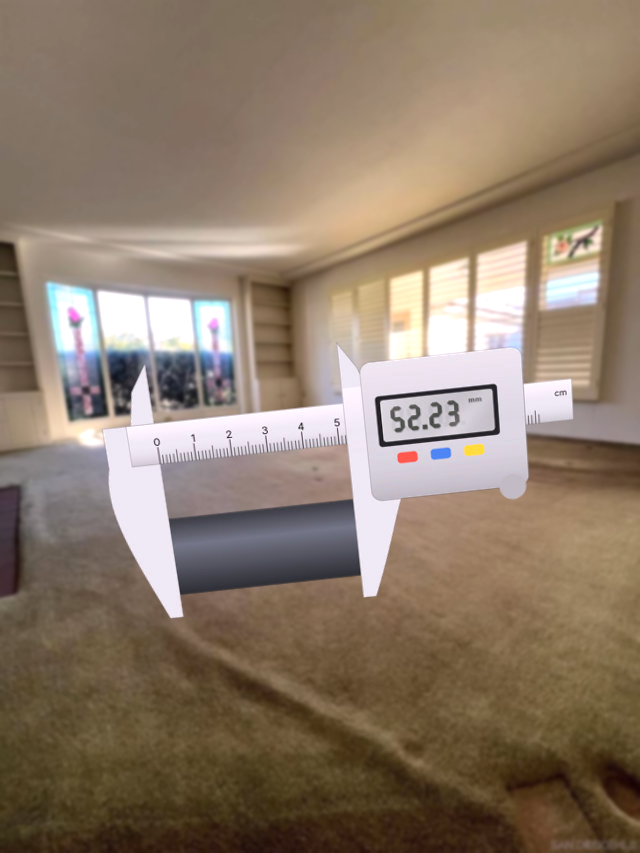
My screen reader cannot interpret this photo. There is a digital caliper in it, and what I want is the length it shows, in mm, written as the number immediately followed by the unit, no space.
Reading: 52.23mm
